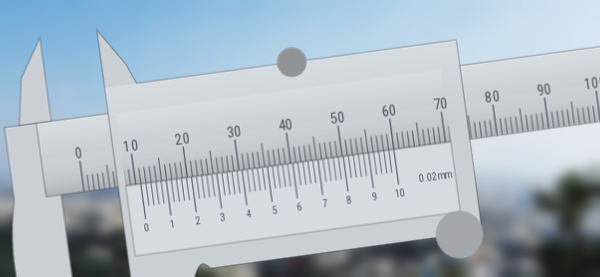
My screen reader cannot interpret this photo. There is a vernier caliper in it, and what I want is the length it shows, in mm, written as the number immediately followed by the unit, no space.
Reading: 11.0mm
